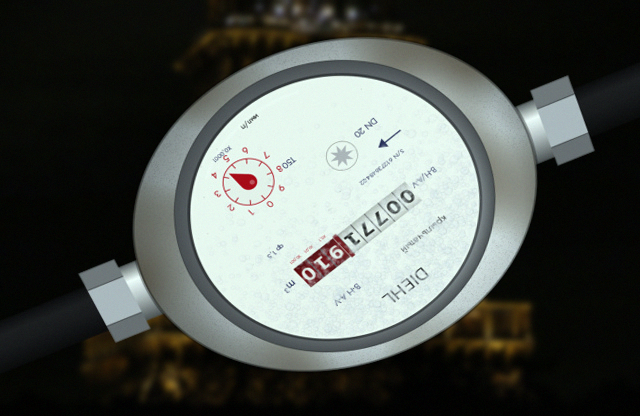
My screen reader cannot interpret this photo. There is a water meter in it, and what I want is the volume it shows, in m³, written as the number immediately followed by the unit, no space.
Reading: 771.9104m³
